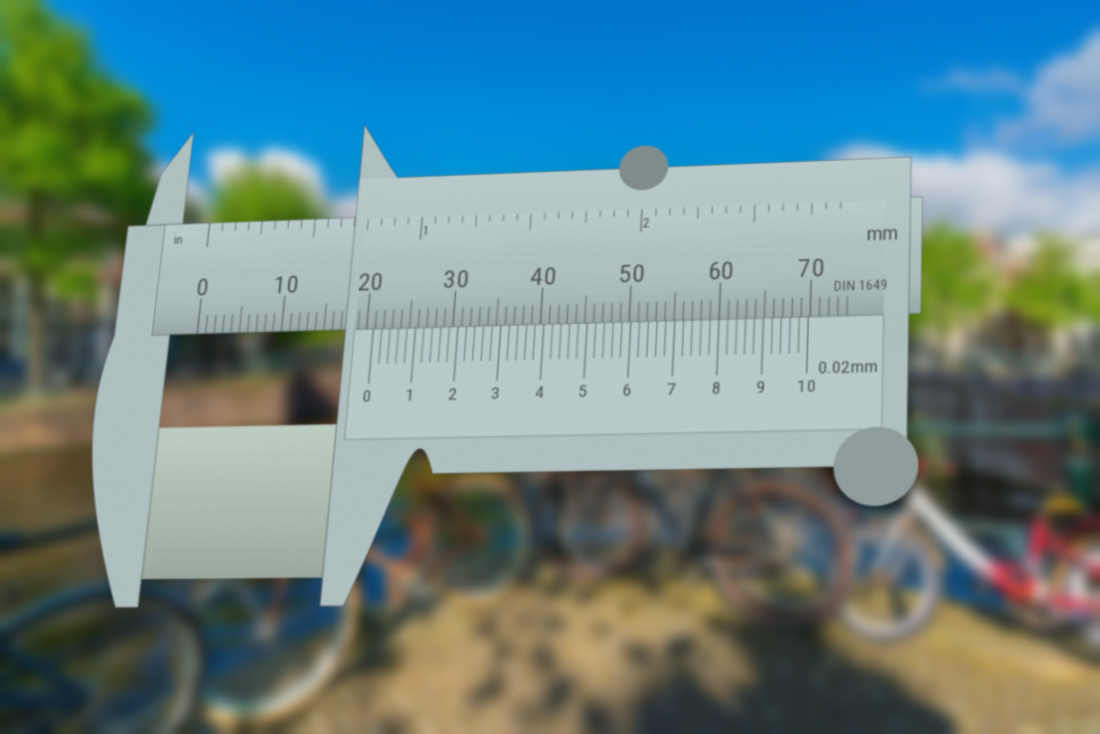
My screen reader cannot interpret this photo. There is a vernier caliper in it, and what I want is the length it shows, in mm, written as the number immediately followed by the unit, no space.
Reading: 20.8mm
